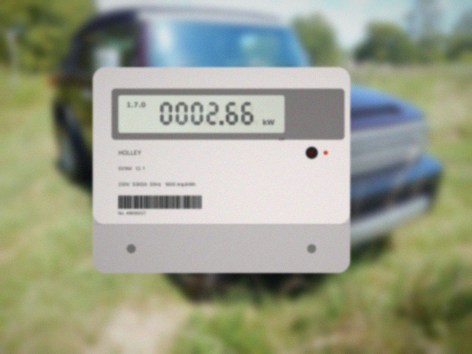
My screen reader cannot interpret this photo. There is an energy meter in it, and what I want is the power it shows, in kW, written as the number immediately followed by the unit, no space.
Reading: 2.66kW
